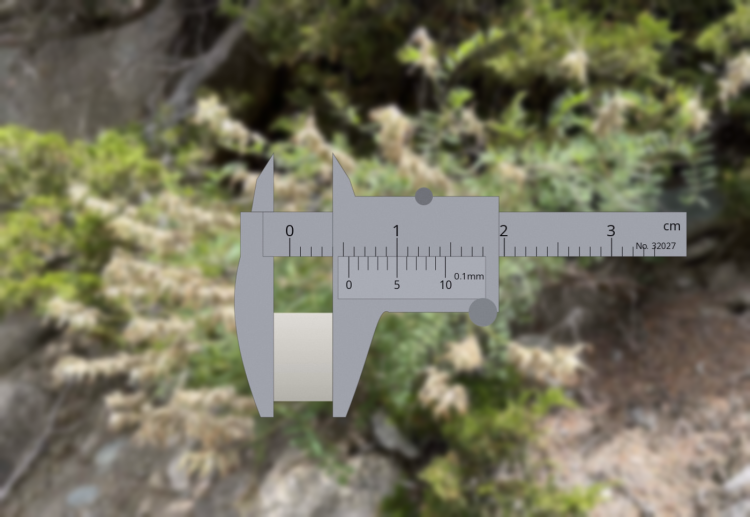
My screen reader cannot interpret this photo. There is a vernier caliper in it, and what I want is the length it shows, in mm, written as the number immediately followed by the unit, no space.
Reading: 5.5mm
